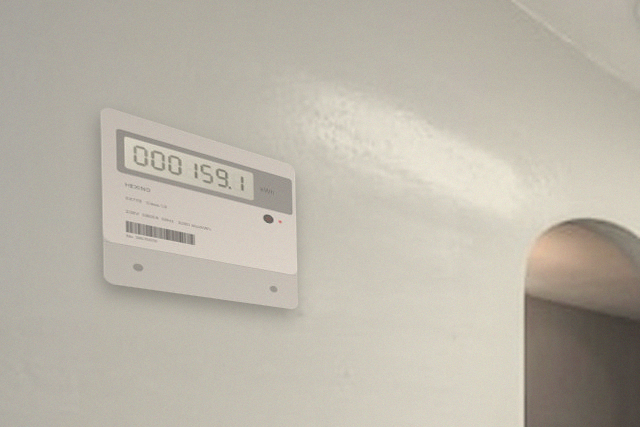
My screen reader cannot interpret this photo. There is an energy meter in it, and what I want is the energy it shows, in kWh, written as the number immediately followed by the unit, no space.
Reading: 159.1kWh
